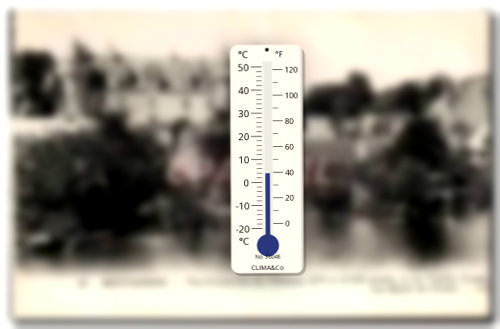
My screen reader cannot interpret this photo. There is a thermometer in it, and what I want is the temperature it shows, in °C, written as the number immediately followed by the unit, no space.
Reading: 4°C
